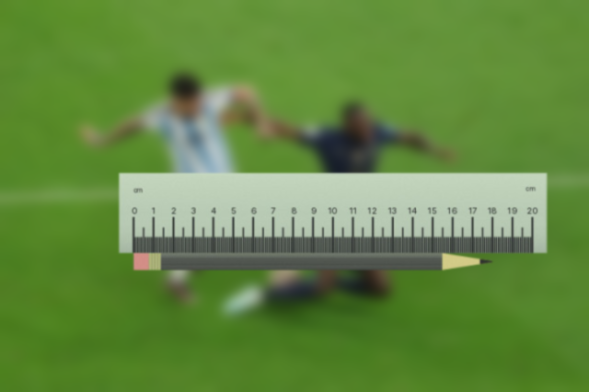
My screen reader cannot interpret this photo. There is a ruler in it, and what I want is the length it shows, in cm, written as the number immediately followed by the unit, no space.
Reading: 18cm
